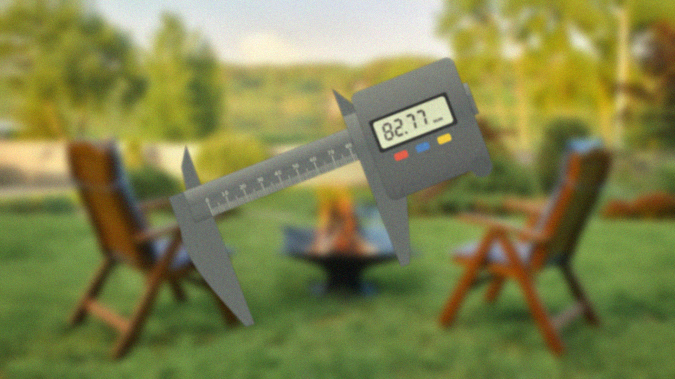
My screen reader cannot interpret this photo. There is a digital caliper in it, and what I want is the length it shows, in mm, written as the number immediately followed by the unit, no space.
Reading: 82.77mm
